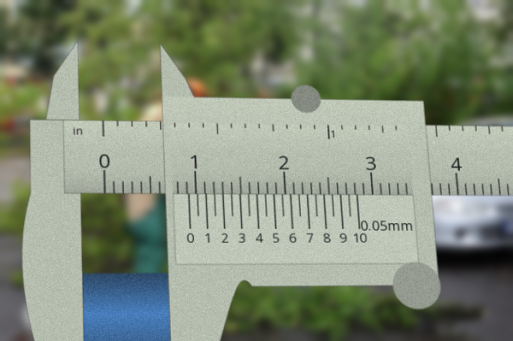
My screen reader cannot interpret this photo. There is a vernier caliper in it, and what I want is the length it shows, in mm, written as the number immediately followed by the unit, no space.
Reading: 9.2mm
